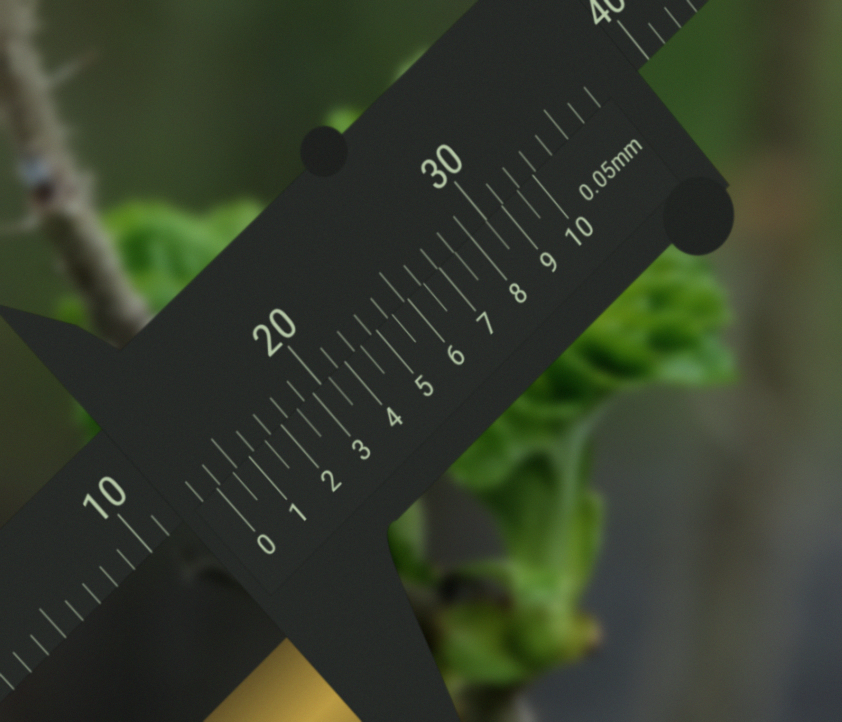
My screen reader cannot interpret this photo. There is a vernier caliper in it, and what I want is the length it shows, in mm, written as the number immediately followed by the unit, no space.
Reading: 13.8mm
